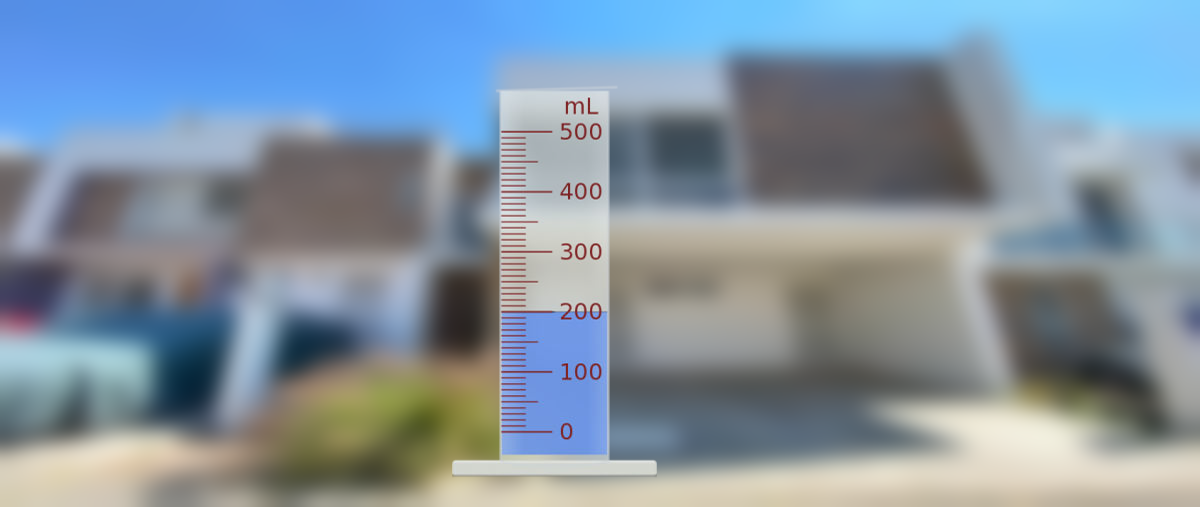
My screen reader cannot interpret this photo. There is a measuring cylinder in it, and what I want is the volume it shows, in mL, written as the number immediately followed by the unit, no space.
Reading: 200mL
